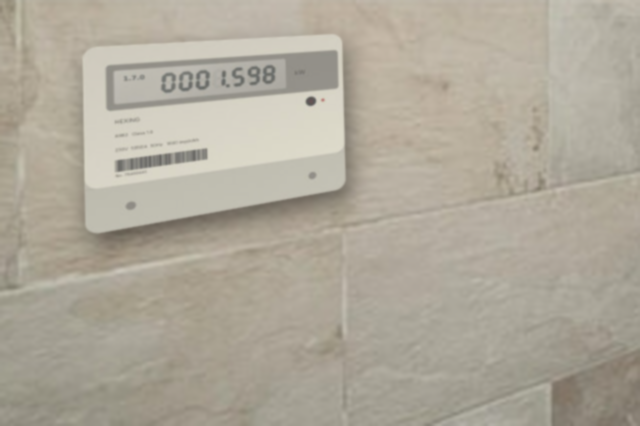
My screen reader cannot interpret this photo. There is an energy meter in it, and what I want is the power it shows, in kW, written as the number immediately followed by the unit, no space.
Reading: 1.598kW
